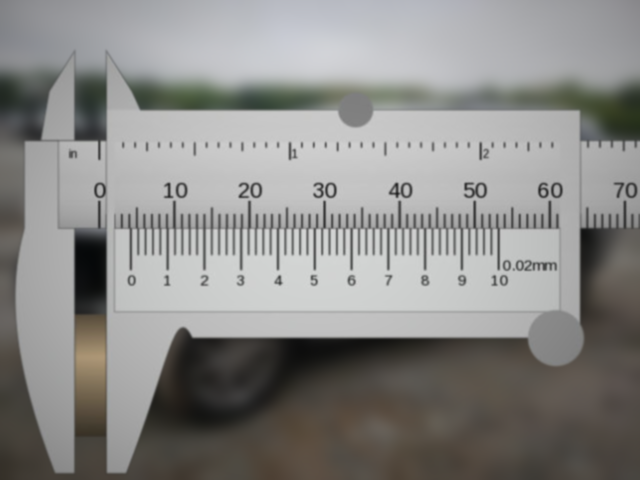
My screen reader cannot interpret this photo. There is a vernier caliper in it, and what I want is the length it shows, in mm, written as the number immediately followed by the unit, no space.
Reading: 4.2mm
